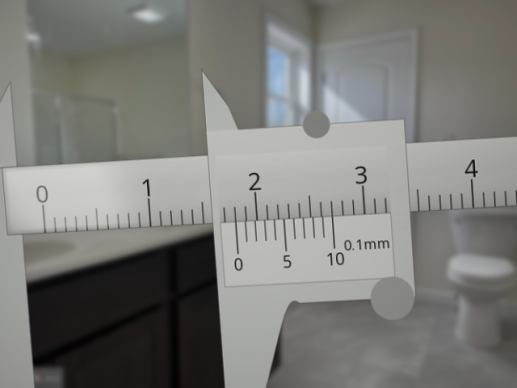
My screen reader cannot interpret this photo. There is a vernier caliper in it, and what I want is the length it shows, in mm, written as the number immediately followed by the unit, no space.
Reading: 18.0mm
